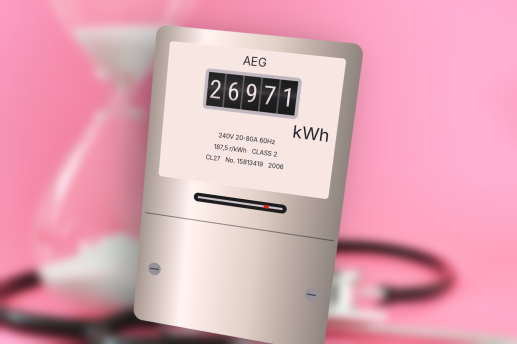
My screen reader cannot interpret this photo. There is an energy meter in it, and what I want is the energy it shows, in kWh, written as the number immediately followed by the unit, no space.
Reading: 26971kWh
